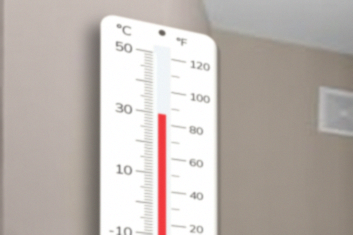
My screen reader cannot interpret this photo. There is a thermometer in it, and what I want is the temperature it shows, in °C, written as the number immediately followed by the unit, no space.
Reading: 30°C
